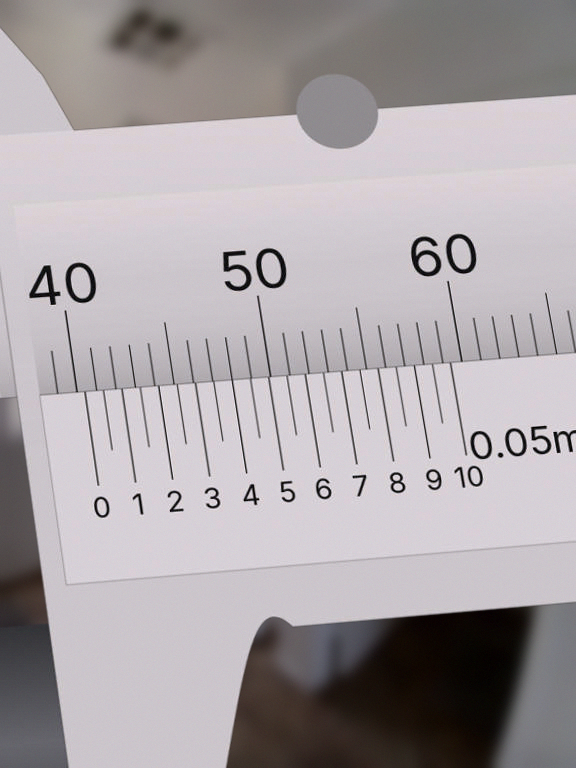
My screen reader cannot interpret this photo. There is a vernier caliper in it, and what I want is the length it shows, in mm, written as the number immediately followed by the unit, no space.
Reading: 40.4mm
